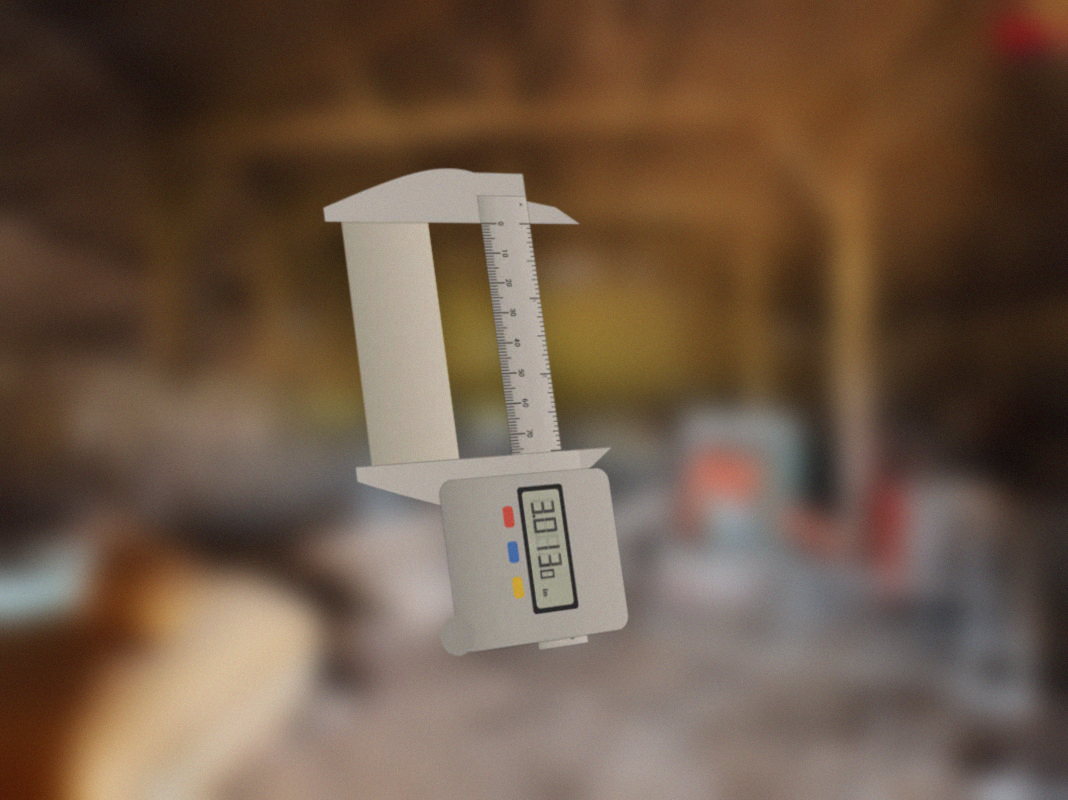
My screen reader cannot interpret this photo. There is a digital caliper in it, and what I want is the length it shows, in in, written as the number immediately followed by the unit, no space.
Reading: 3.0130in
